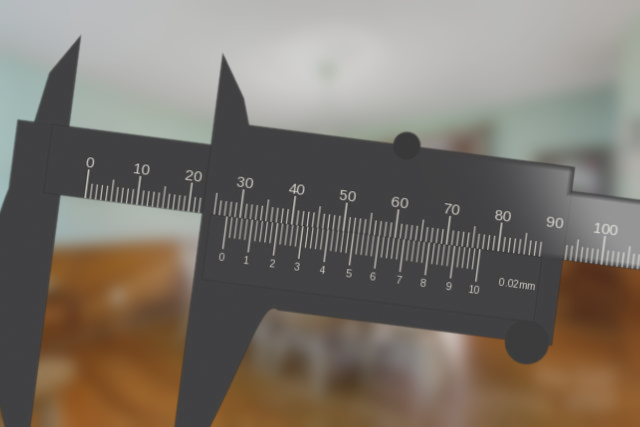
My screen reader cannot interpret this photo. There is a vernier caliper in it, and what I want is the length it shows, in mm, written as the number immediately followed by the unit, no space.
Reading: 27.5mm
